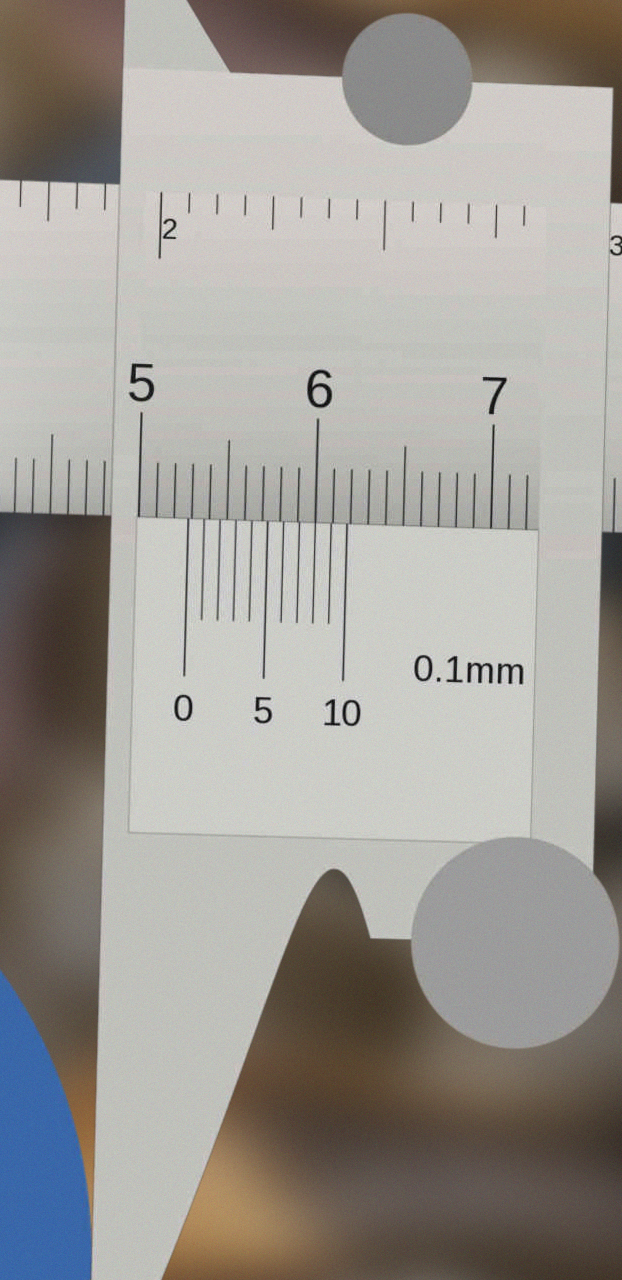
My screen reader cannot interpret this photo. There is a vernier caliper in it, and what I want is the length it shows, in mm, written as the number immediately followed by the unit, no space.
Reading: 52.8mm
